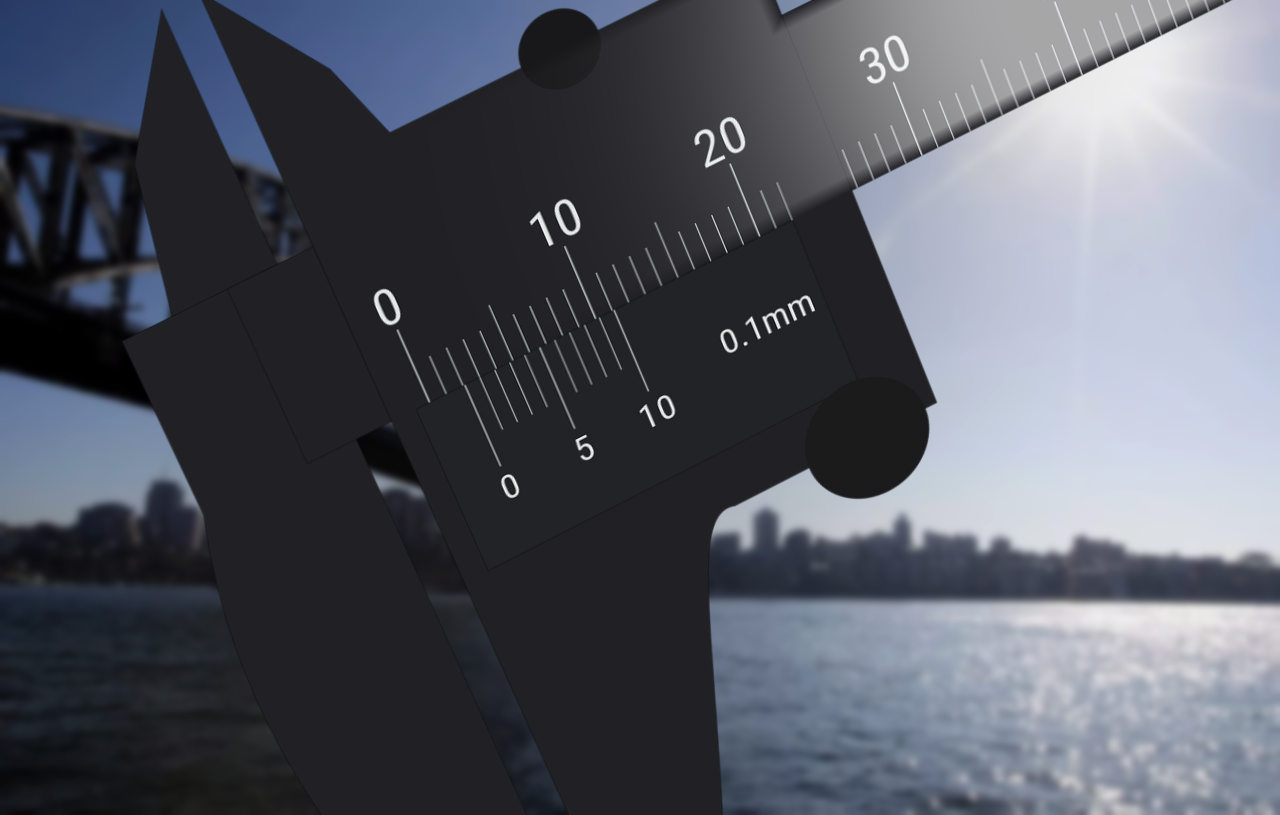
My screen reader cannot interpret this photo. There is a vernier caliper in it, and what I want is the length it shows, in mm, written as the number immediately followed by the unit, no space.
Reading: 2.1mm
